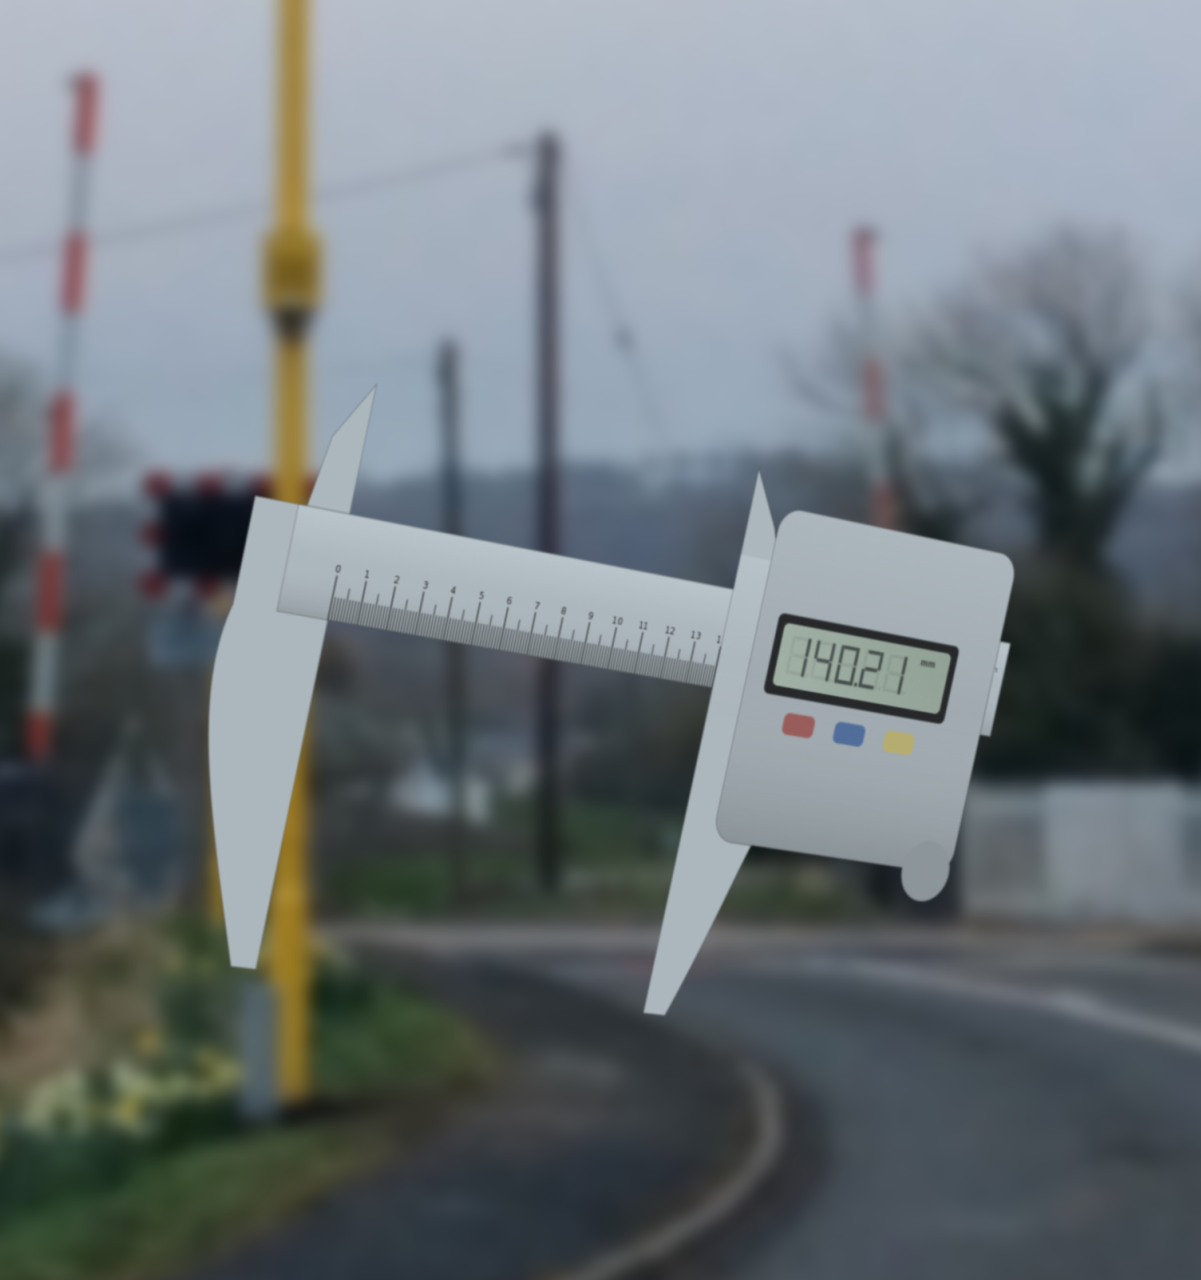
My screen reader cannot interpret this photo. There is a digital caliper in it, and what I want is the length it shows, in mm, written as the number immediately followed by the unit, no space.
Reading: 140.21mm
